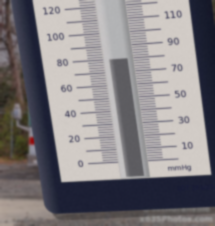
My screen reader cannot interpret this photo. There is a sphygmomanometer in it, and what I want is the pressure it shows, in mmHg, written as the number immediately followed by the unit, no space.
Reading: 80mmHg
